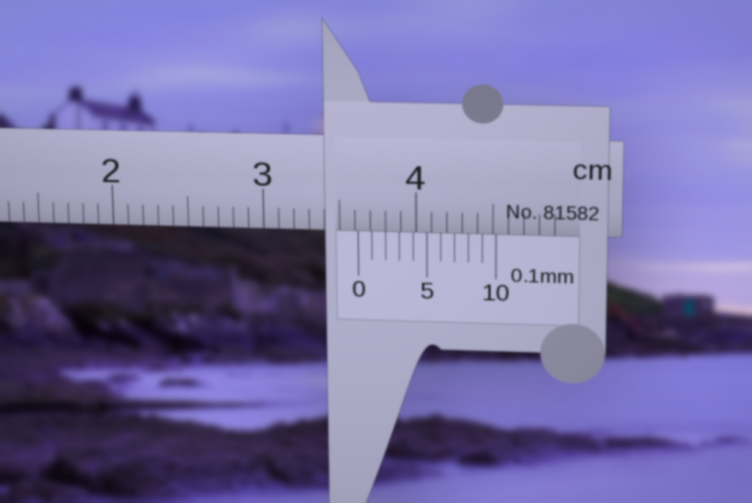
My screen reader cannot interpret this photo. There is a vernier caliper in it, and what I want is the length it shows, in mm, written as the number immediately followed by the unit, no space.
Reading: 36.2mm
